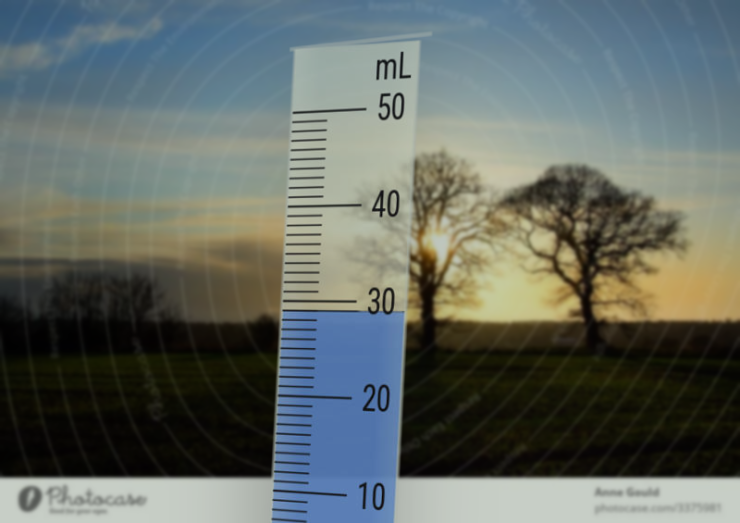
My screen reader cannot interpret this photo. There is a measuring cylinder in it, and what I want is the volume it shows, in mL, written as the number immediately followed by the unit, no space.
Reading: 29mL
